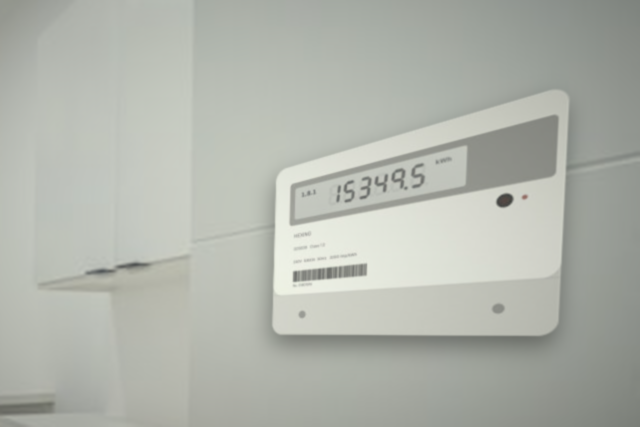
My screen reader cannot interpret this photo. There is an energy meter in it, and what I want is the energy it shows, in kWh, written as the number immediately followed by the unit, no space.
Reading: 15349.5kWh
